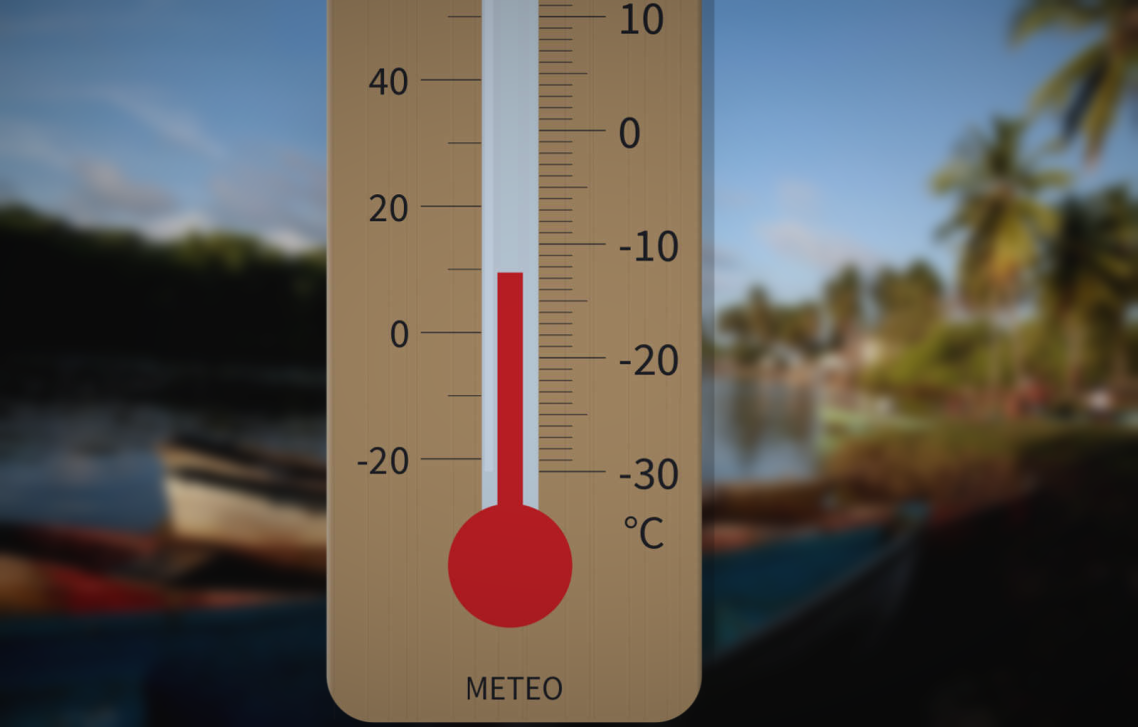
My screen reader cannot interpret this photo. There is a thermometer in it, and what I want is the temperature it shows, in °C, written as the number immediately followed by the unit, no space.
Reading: -12.5°C
